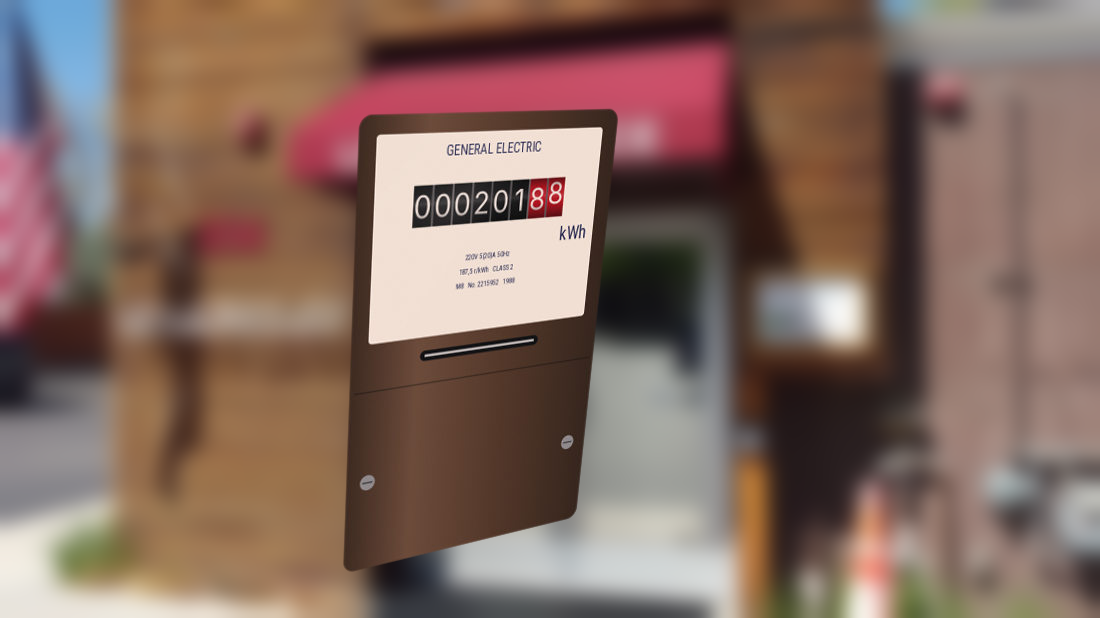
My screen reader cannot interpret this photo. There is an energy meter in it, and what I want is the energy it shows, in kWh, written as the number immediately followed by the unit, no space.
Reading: 201.88kWh
